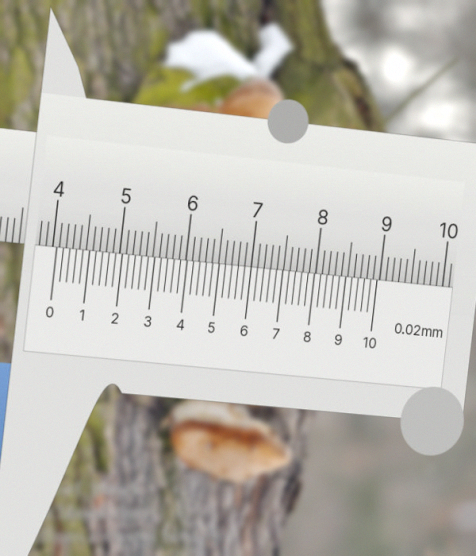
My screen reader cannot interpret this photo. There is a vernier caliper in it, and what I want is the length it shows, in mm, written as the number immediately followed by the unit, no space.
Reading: 40.6mm
